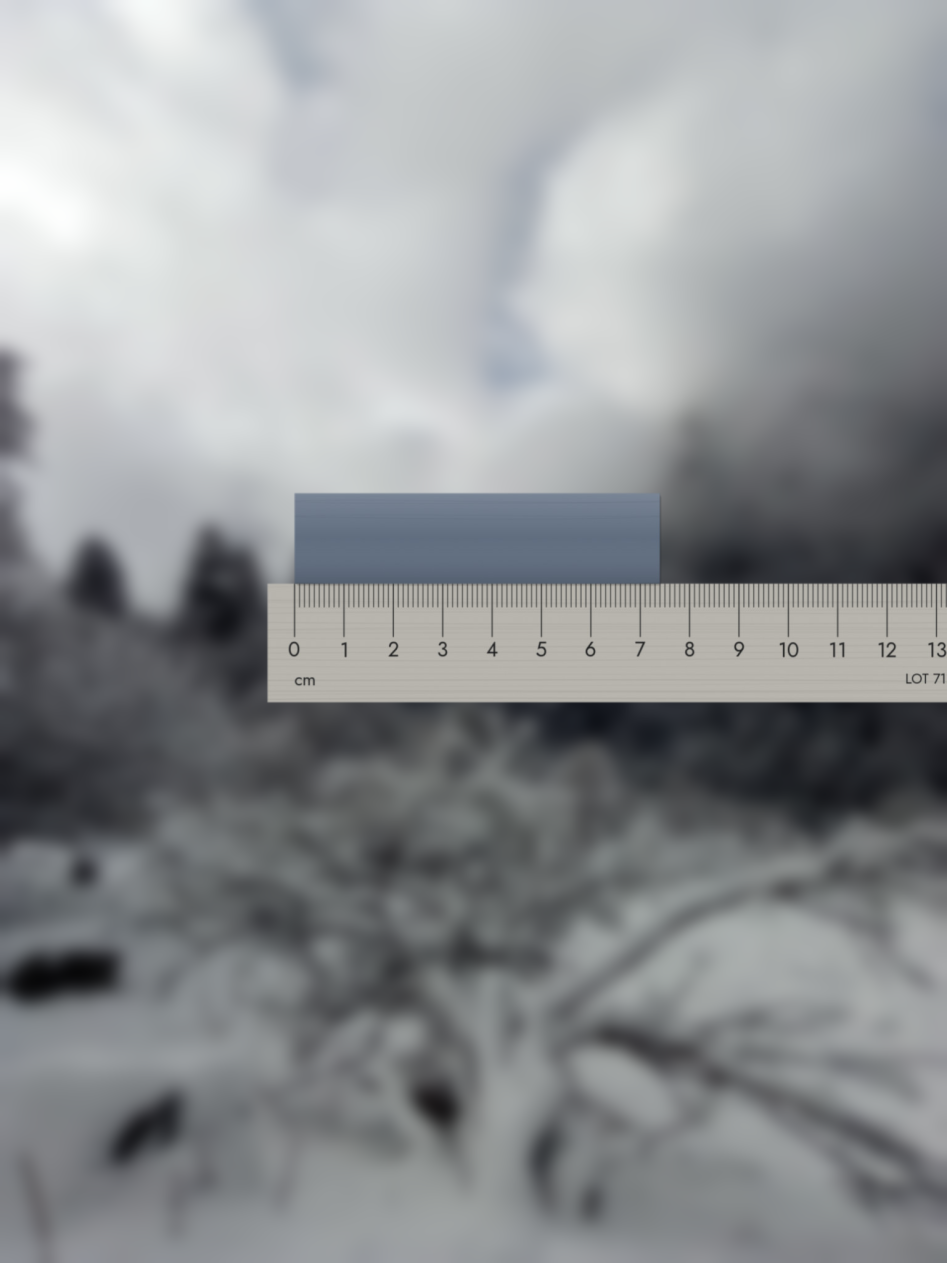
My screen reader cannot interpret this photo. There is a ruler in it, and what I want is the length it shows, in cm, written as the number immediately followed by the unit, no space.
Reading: 7.4cm
